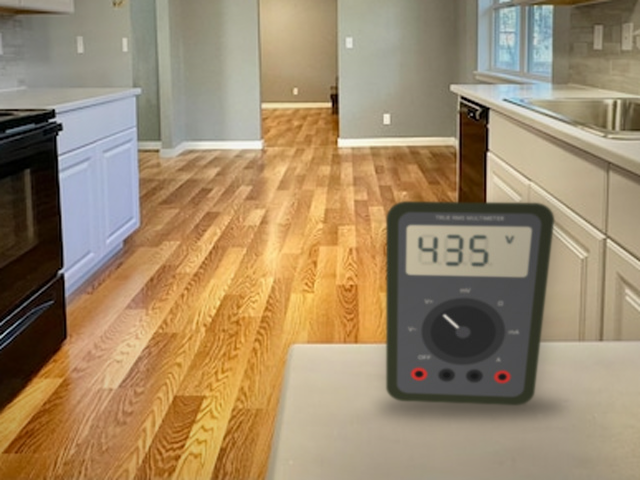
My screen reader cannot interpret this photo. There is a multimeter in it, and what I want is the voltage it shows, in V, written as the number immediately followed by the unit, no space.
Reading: 435V
